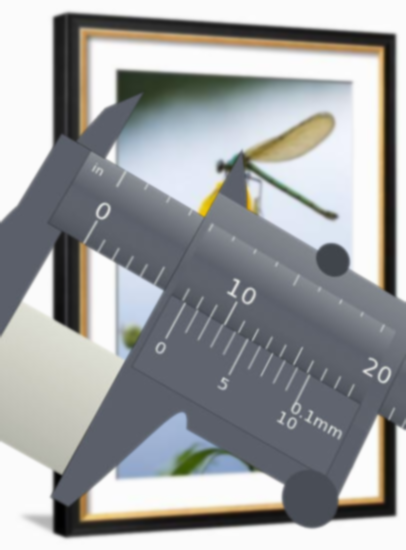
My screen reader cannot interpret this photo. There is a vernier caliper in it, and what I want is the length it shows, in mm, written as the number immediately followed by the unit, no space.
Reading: 7.2mm
